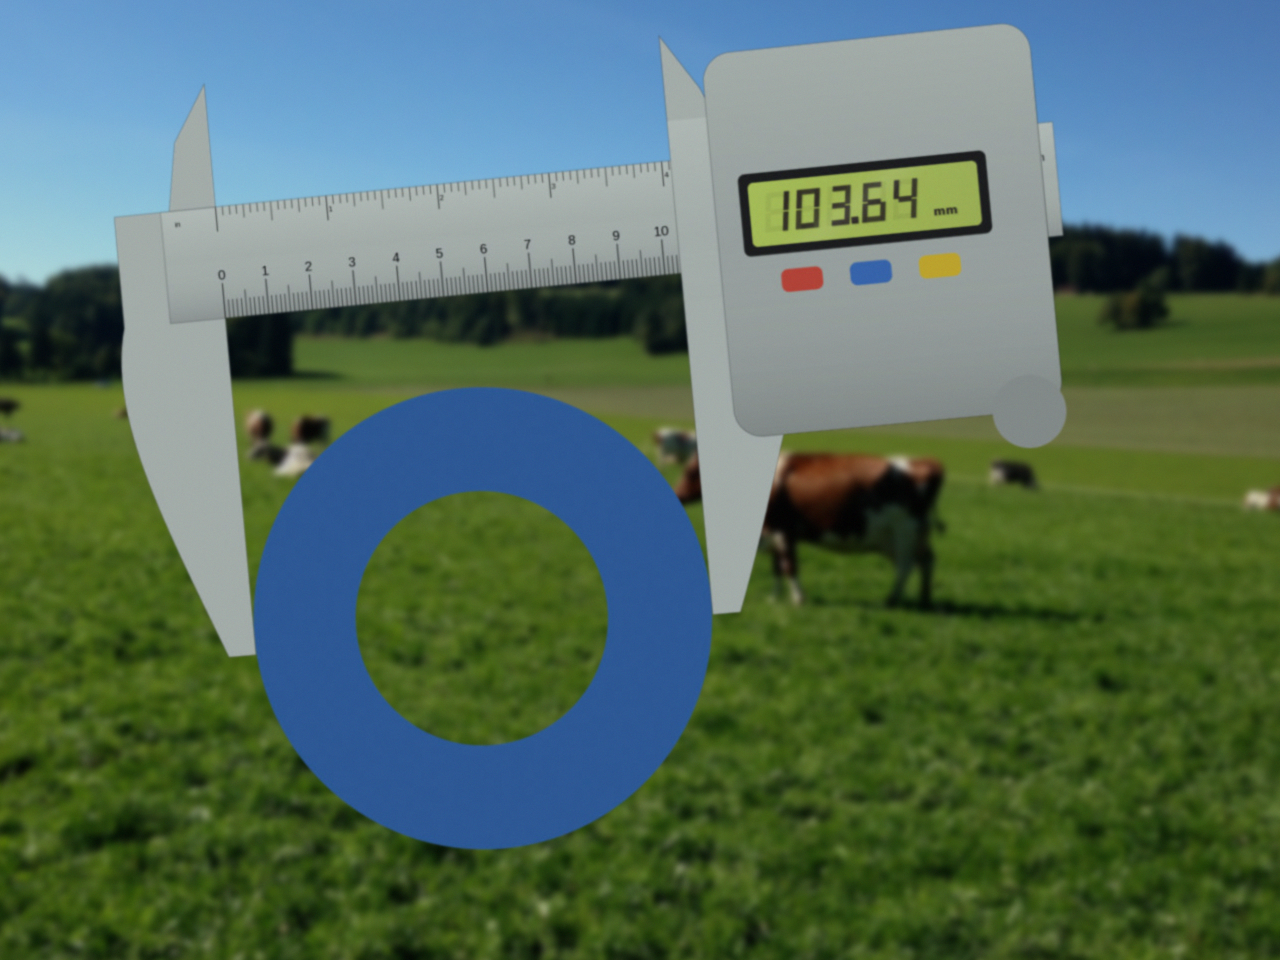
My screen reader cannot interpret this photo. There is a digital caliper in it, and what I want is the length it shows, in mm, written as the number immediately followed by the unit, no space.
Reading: 103.64mm
